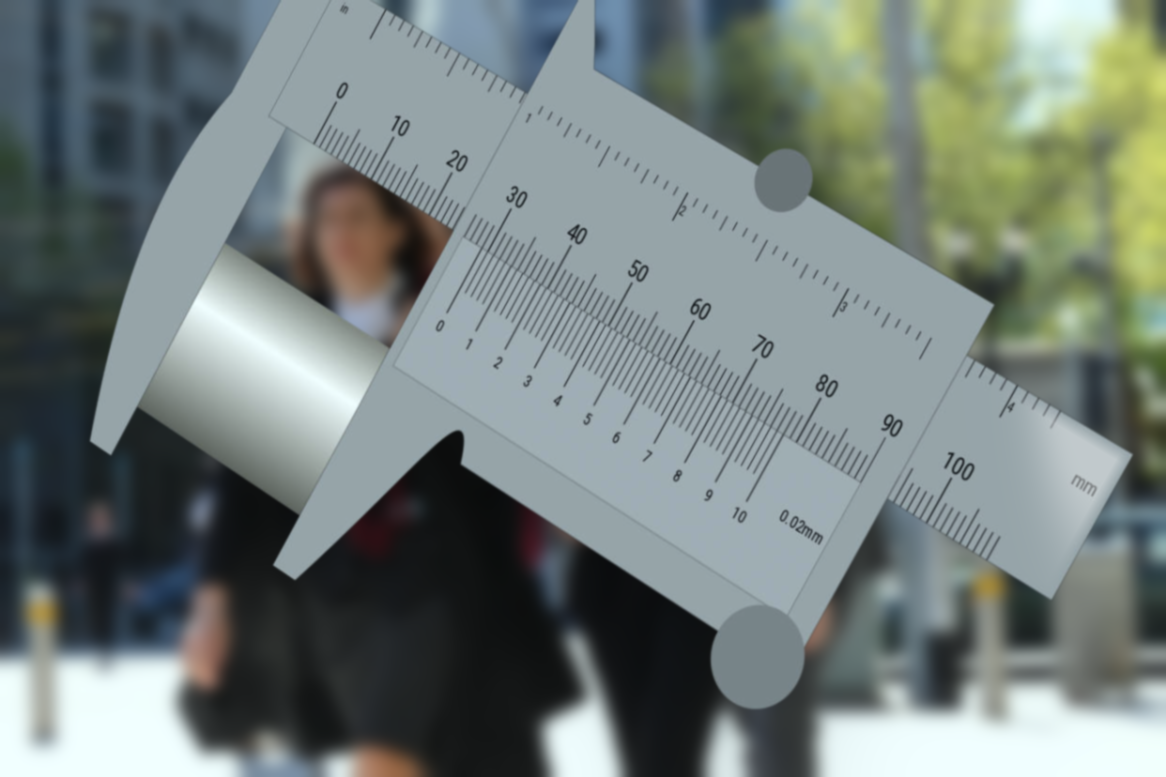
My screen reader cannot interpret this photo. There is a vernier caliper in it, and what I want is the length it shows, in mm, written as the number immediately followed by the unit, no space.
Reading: 29.0mm
